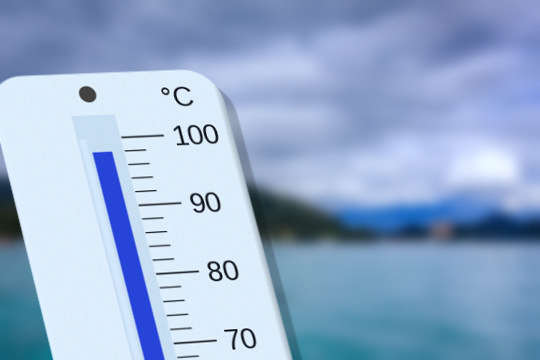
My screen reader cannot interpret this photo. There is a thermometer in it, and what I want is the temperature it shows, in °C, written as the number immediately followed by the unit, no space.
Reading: 98°C
